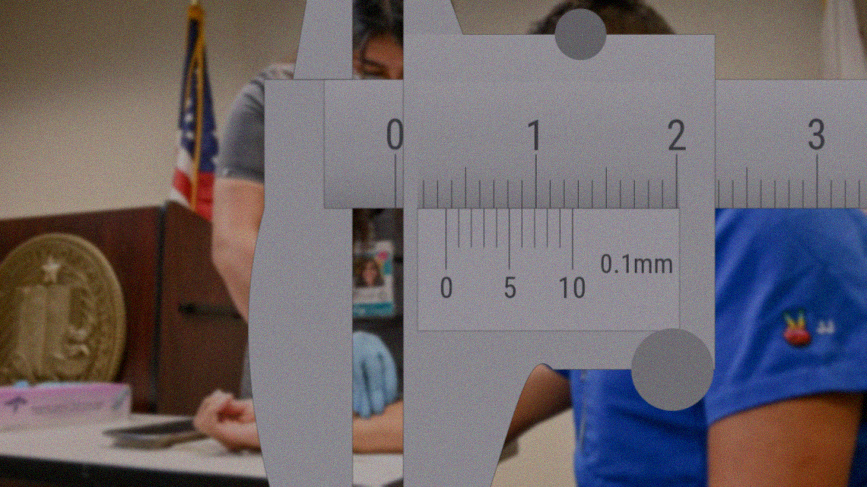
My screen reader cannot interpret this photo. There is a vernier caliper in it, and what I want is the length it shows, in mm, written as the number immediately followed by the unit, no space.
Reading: 3.6mm
